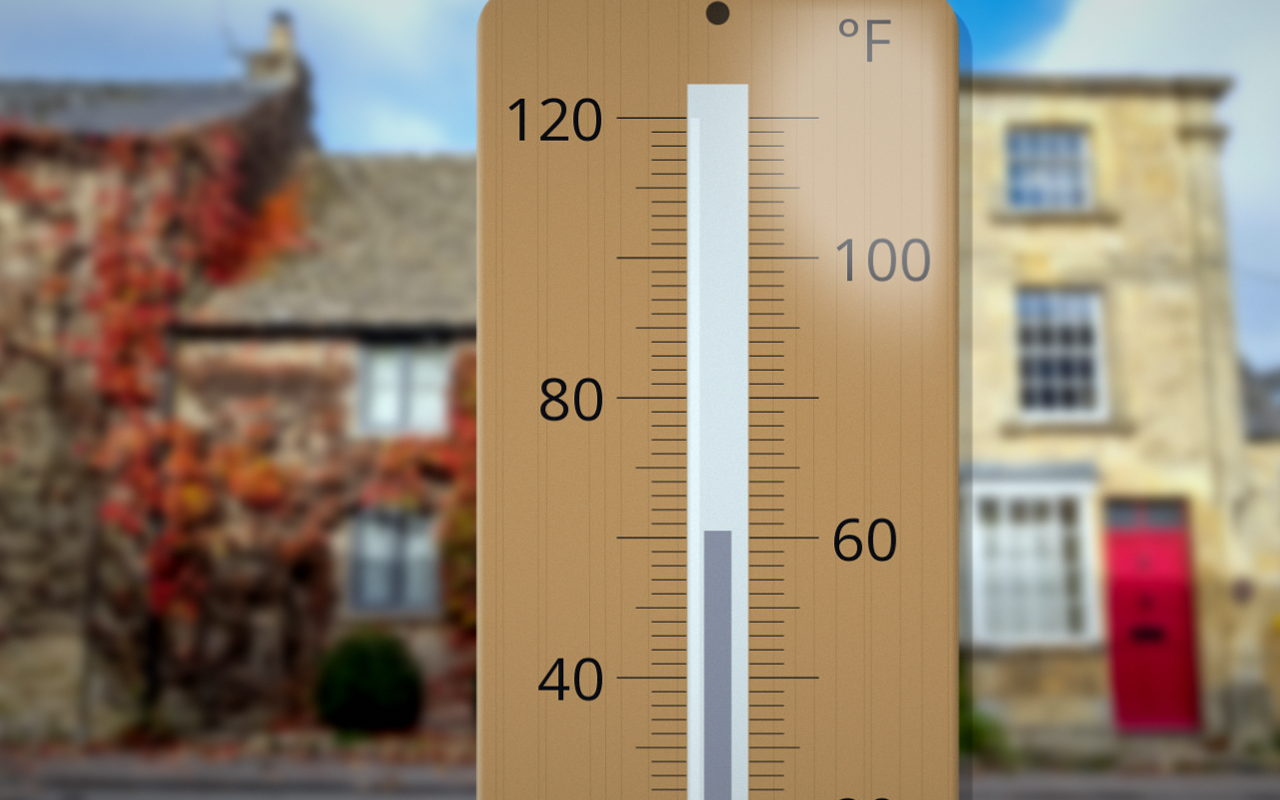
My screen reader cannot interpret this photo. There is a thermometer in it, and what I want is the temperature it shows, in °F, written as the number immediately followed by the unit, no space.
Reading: 61°F
